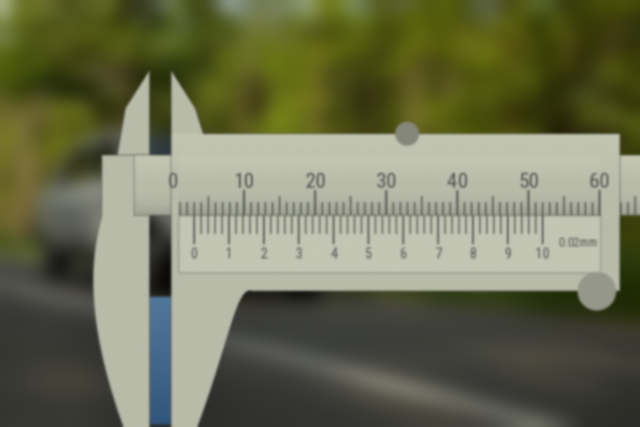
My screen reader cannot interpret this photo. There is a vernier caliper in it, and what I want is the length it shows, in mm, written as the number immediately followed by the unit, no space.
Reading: 3.0mm
